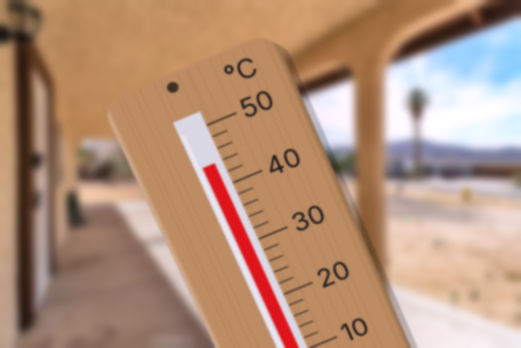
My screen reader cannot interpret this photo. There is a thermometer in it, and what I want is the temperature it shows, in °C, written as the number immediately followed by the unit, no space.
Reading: 44°C
